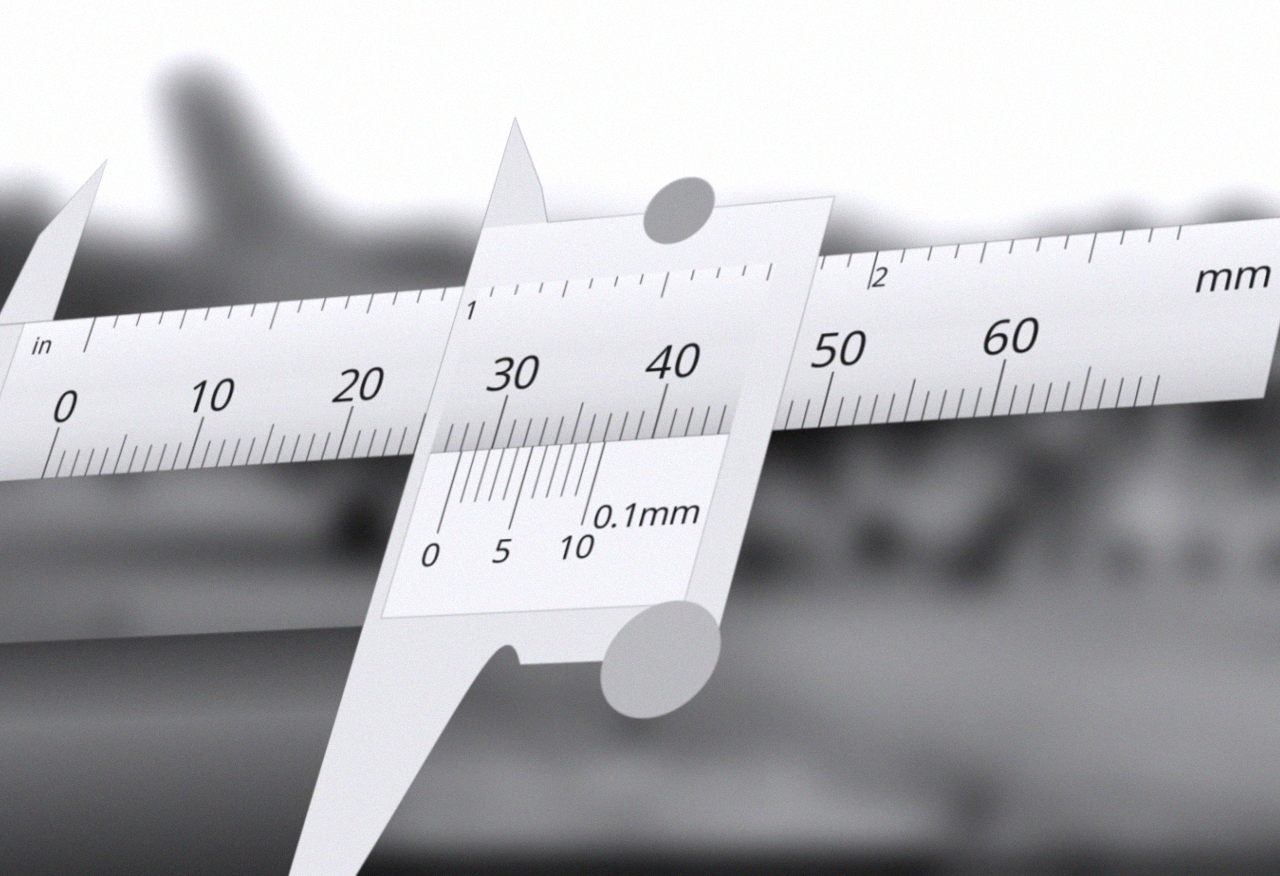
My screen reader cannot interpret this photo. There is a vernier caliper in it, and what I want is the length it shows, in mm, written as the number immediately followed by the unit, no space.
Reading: 28.1mm
